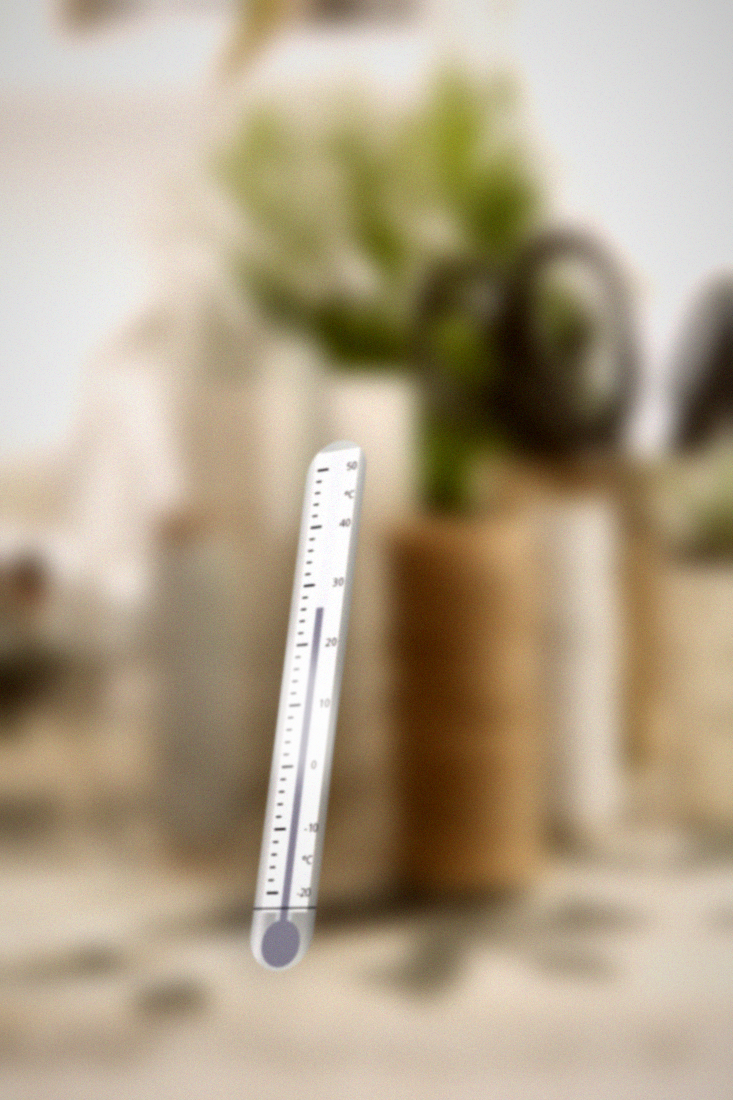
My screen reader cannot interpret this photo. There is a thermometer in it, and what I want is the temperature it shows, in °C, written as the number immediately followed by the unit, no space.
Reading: 26°C
